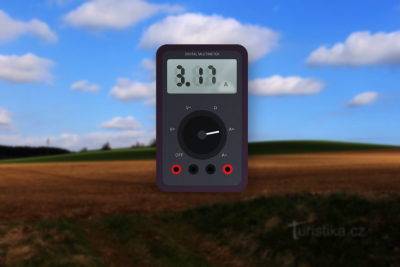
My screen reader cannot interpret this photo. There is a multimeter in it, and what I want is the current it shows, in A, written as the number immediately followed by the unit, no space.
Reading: 3.17A
